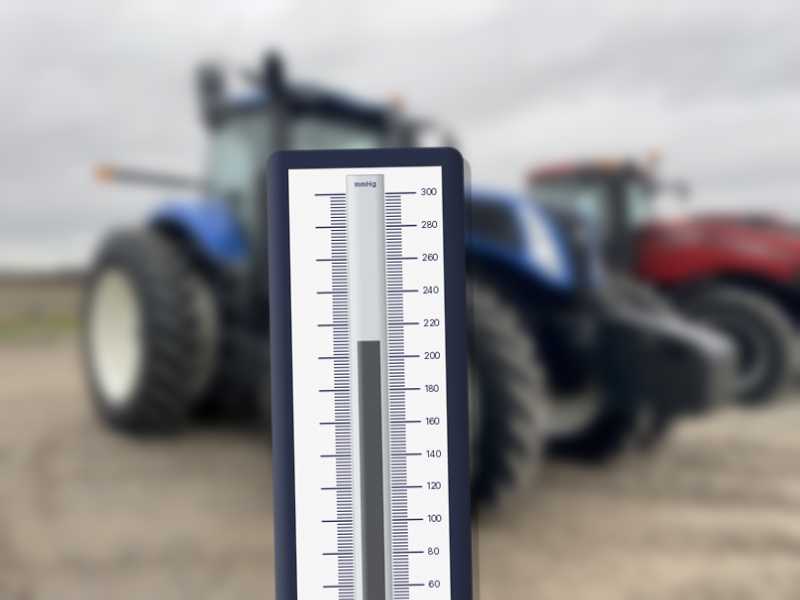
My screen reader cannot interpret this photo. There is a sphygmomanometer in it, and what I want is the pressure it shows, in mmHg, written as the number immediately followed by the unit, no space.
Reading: 210mmHg
